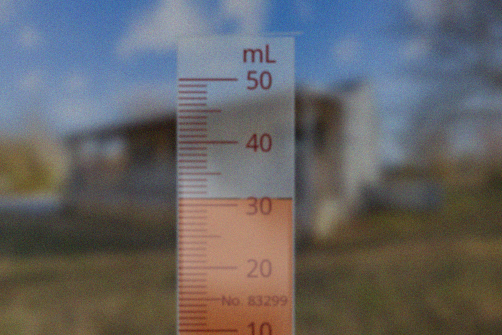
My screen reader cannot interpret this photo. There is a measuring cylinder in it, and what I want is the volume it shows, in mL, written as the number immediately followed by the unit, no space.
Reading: 31mL
